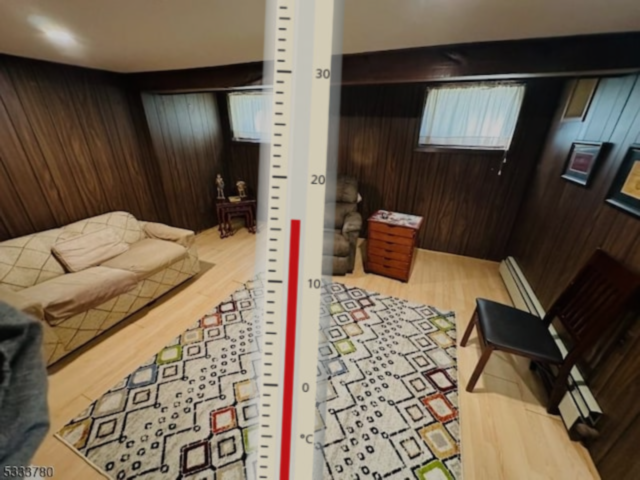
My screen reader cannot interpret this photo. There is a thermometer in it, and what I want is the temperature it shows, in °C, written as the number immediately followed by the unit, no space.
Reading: 16°C
